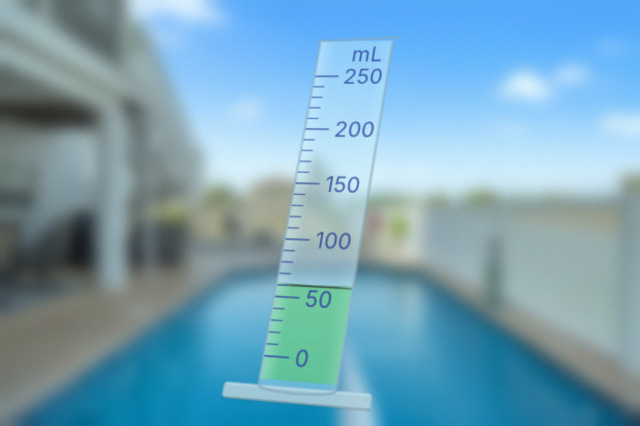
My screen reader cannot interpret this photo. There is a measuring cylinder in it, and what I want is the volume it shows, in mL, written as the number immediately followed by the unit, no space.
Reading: 60mL
